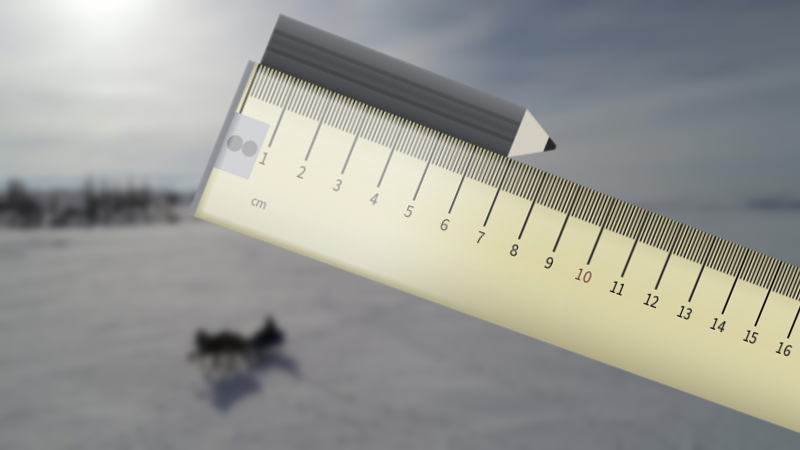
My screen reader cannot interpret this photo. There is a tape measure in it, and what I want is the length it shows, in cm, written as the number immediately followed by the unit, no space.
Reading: 8cm
